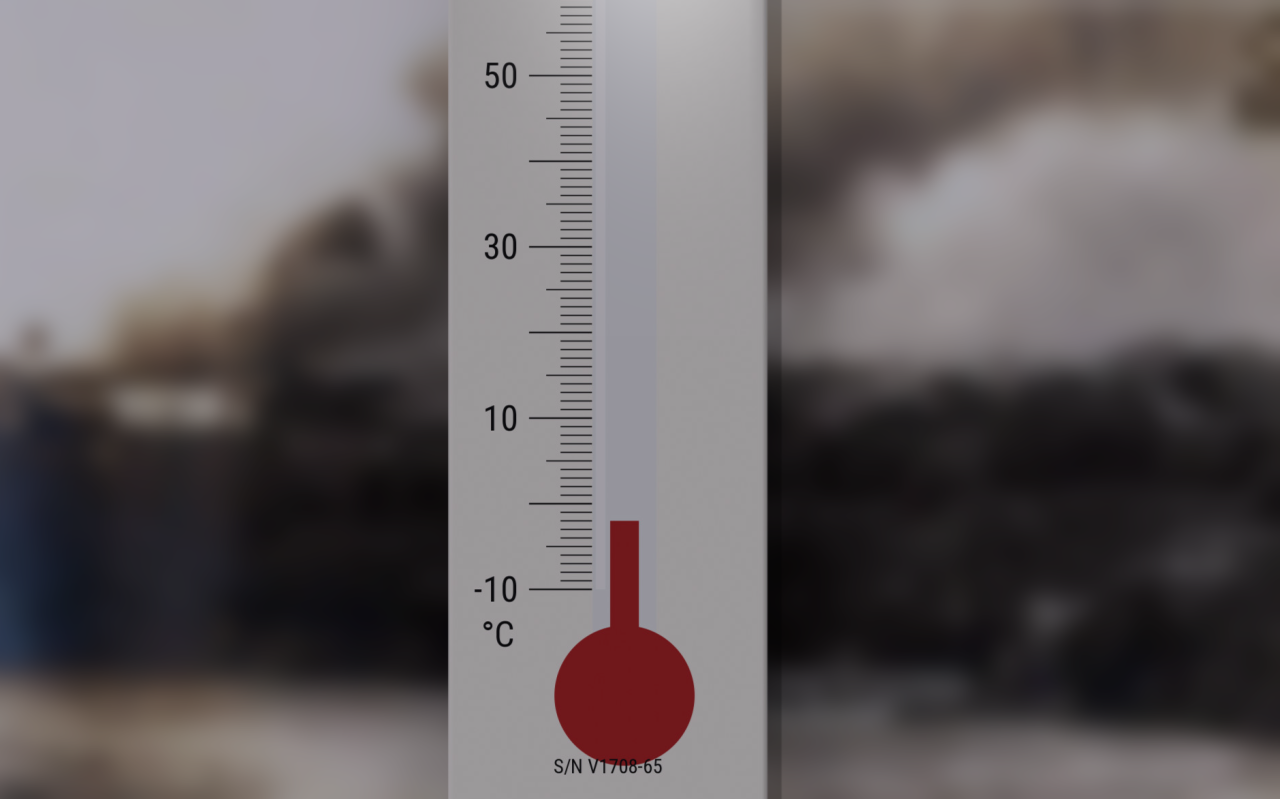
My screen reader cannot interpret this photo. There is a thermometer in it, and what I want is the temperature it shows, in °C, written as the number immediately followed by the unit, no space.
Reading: -2°C
